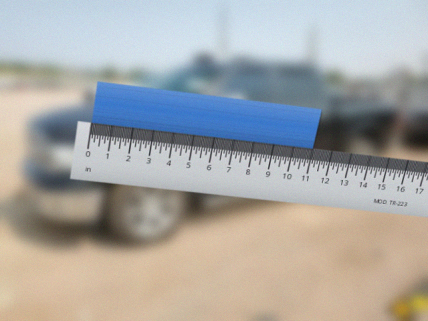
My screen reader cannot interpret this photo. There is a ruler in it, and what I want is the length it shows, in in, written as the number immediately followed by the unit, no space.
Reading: 11in
